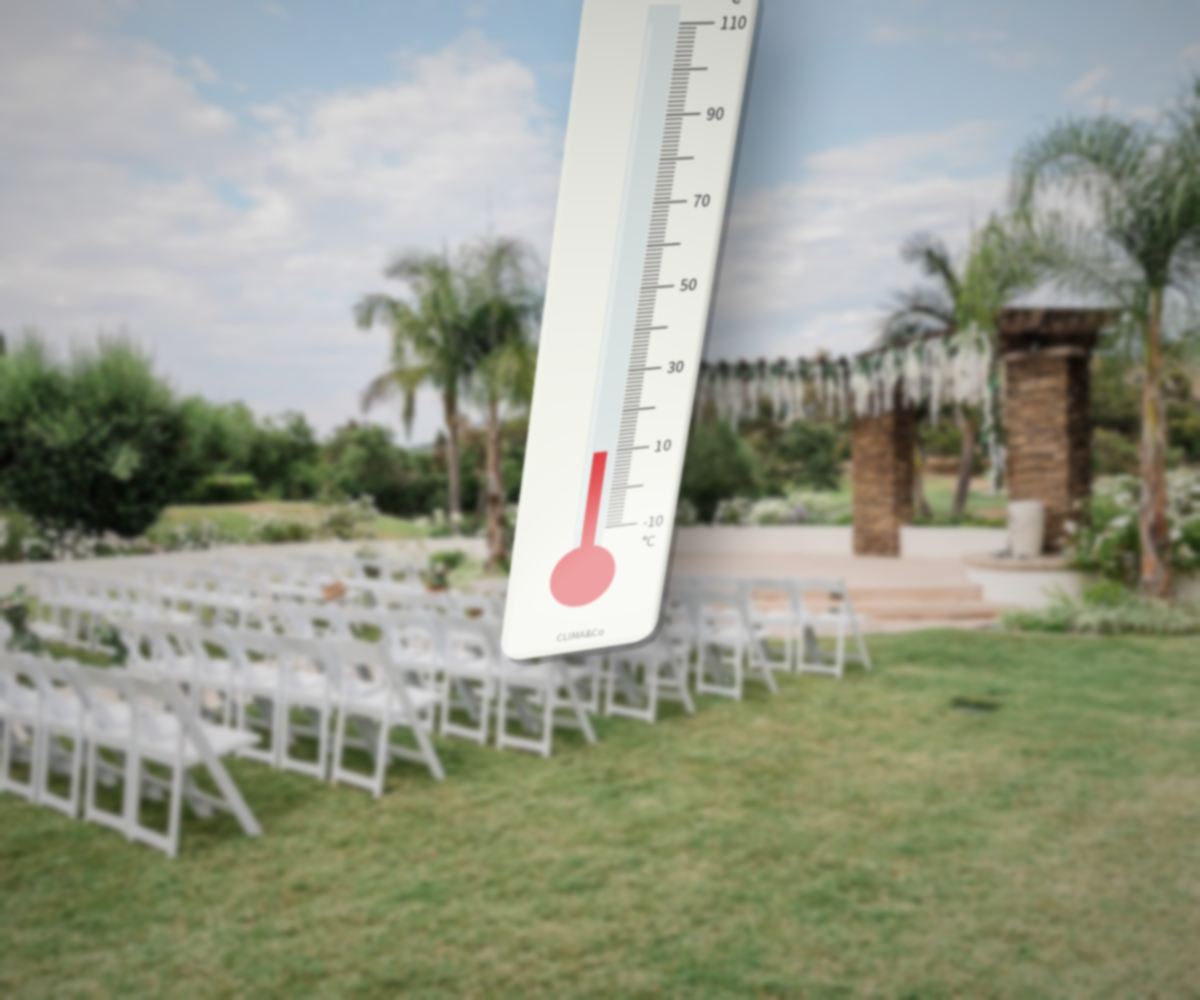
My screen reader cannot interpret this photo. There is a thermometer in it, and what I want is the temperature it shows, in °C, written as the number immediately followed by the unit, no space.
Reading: 10°C
